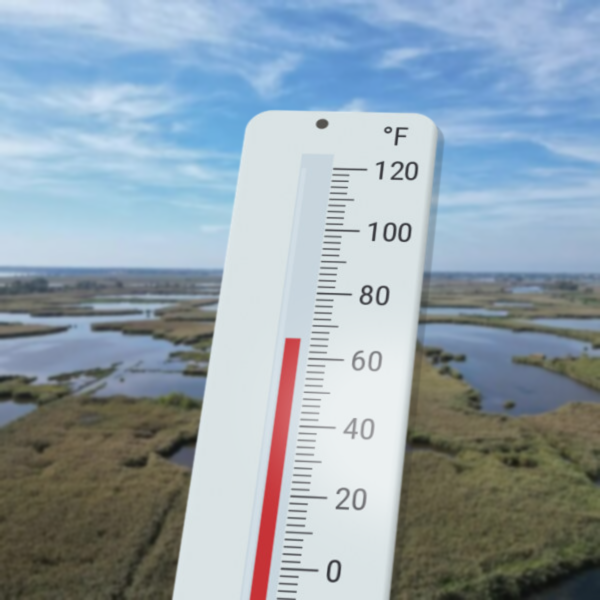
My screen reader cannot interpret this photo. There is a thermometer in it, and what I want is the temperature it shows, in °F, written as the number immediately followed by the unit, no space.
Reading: 66°F
